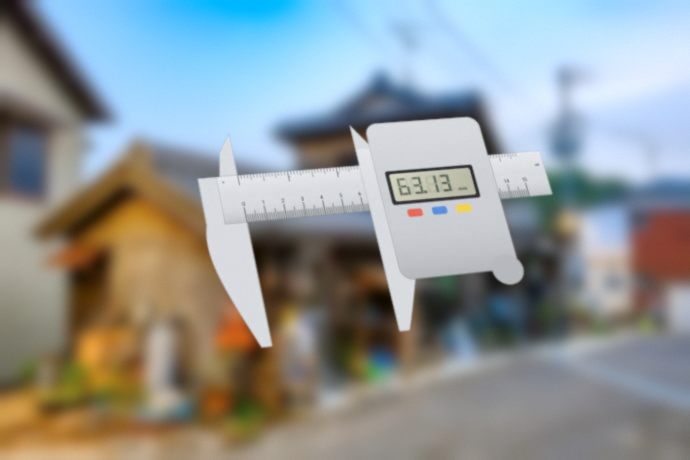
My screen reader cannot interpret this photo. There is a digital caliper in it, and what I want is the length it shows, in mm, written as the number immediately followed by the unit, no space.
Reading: 63.13mm
